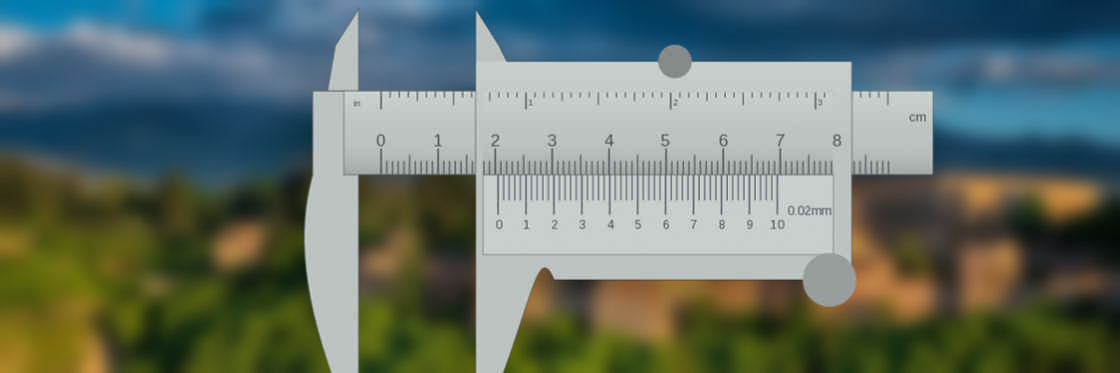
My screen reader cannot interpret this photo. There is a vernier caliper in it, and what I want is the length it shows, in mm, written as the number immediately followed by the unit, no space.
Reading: 20.5mm
